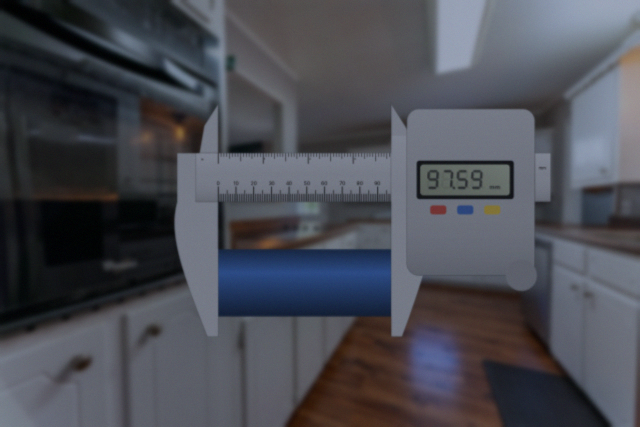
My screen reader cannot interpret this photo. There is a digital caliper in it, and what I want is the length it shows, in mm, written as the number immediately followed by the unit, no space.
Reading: 97.59mm
